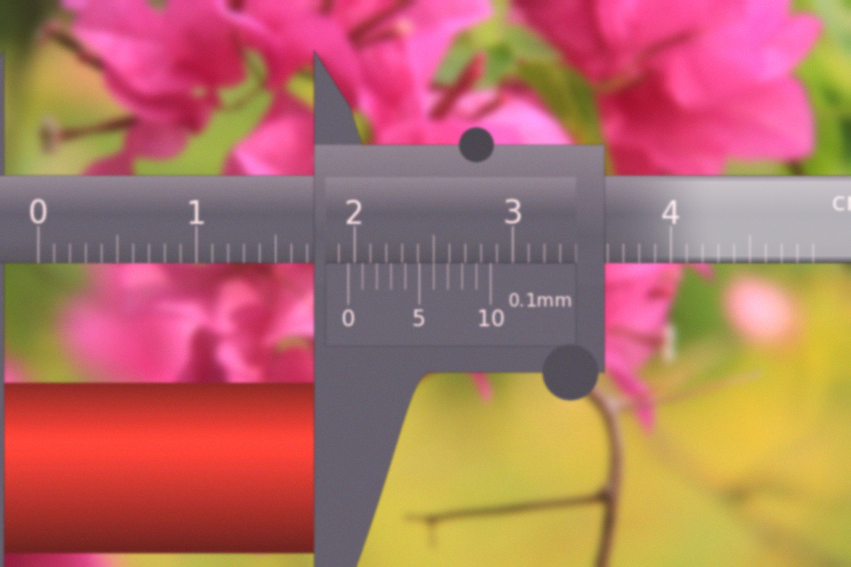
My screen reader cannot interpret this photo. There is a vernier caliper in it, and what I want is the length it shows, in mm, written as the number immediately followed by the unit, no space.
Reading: 19.6mm
